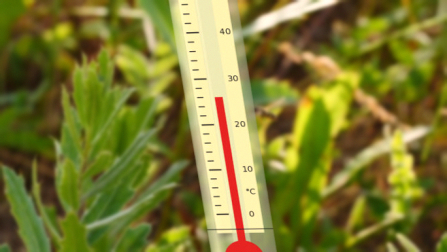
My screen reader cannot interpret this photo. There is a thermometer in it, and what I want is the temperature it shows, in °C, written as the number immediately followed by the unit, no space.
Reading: 26°C
